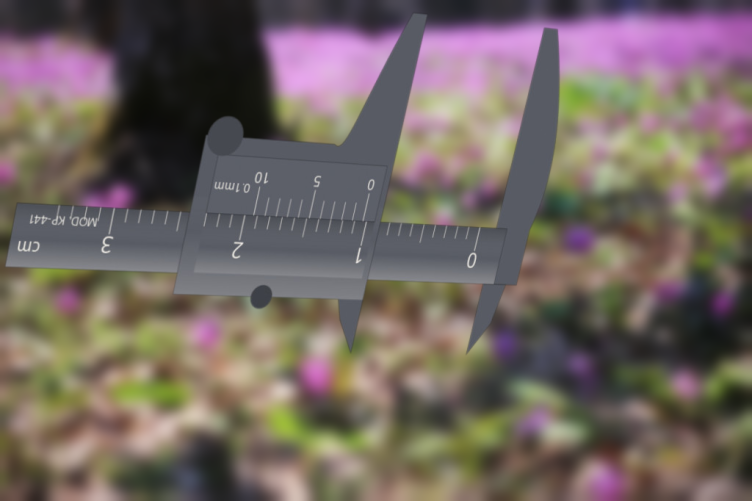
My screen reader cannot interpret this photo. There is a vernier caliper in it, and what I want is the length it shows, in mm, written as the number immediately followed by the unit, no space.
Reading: 10.3mm
